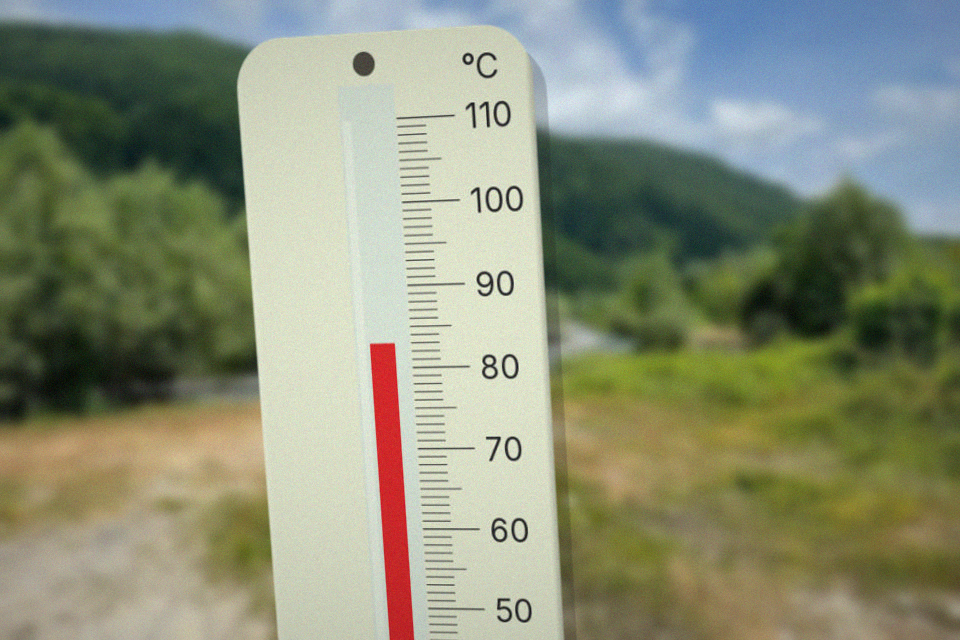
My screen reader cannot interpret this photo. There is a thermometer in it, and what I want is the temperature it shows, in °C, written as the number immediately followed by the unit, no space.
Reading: 83°C
